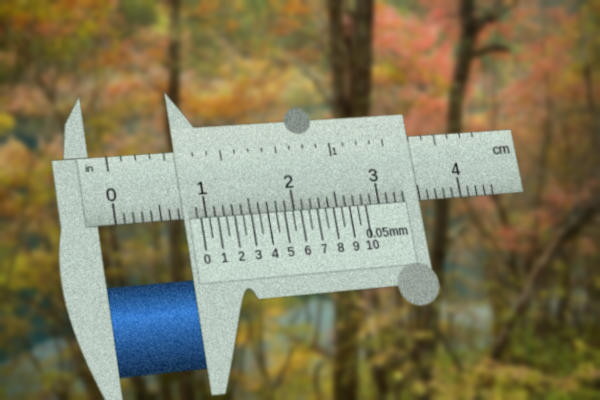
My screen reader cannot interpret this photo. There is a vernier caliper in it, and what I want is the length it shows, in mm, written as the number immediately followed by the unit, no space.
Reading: 9.4mm
